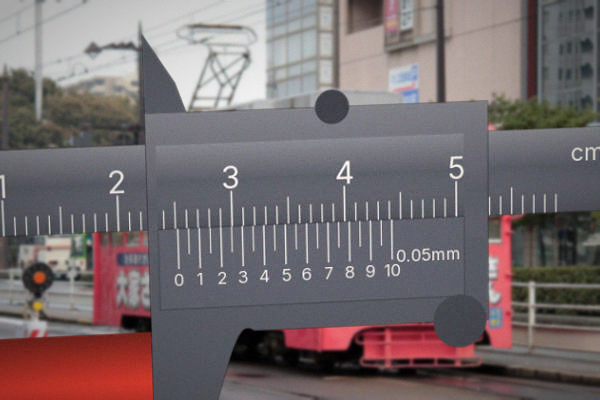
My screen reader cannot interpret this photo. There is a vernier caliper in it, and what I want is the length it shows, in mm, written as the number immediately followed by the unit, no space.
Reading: 25.2mm
